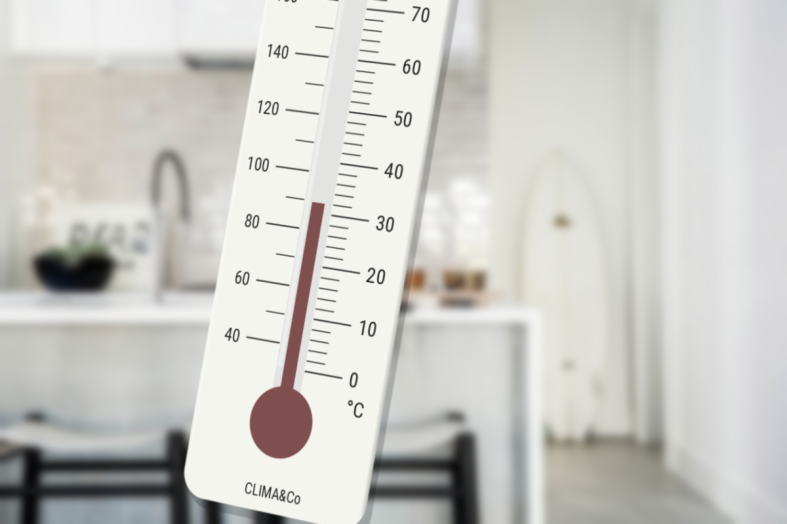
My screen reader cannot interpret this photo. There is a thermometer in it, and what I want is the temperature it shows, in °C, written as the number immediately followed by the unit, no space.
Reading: 32°C
